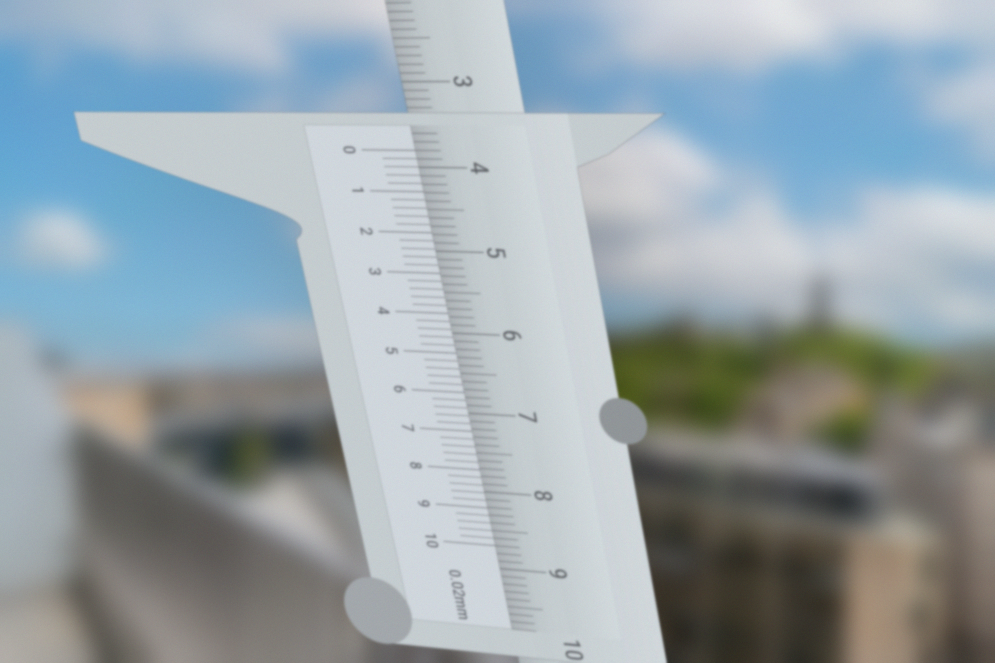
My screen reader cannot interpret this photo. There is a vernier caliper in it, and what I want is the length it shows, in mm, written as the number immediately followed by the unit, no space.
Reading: 38.0mm
